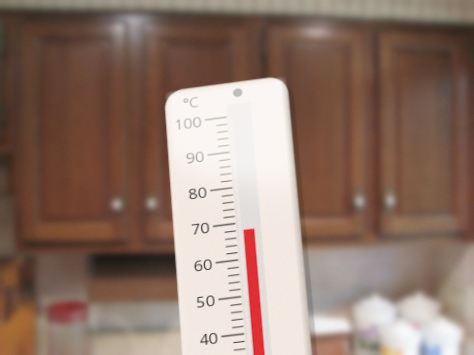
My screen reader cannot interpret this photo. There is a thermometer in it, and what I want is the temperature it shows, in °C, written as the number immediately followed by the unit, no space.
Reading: 68°C
